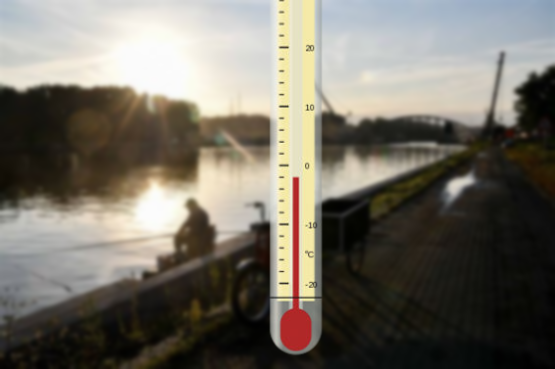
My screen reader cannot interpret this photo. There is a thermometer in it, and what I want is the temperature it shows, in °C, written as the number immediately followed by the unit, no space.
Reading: -2°C
